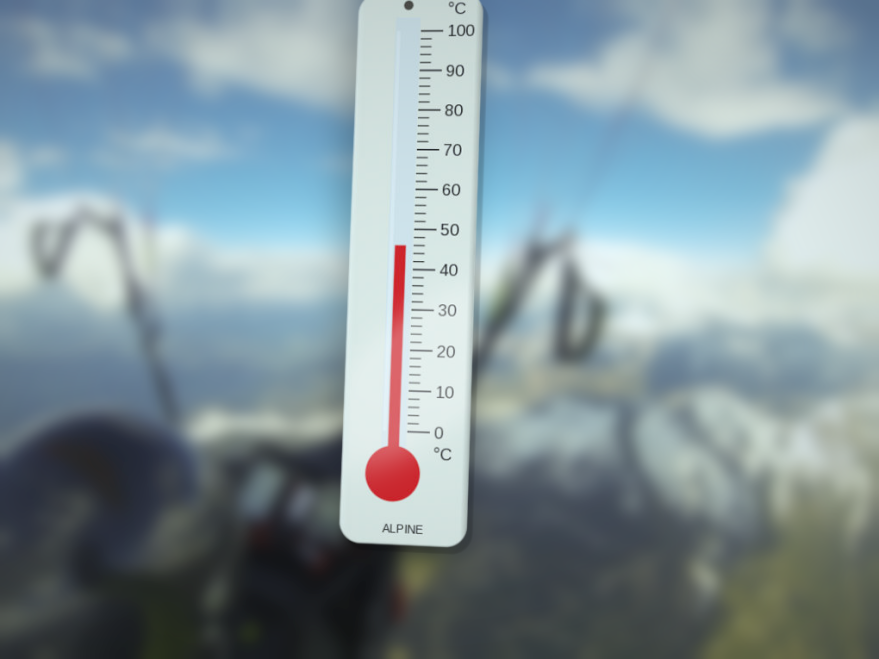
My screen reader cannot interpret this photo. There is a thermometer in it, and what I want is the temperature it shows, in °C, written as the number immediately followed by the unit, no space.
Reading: 46°C
